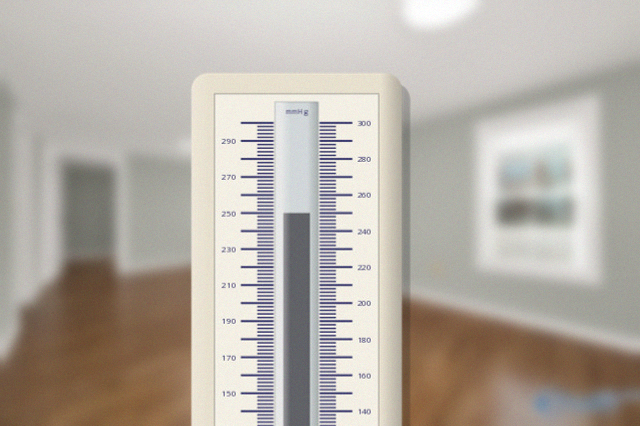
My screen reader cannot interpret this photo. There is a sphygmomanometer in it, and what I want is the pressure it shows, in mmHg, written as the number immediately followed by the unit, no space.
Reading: 250mmHg
